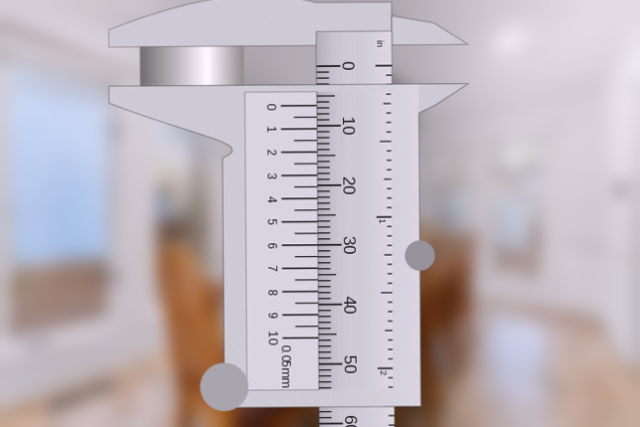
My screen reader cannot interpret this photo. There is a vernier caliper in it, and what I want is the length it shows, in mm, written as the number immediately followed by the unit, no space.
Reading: 6.6mm
